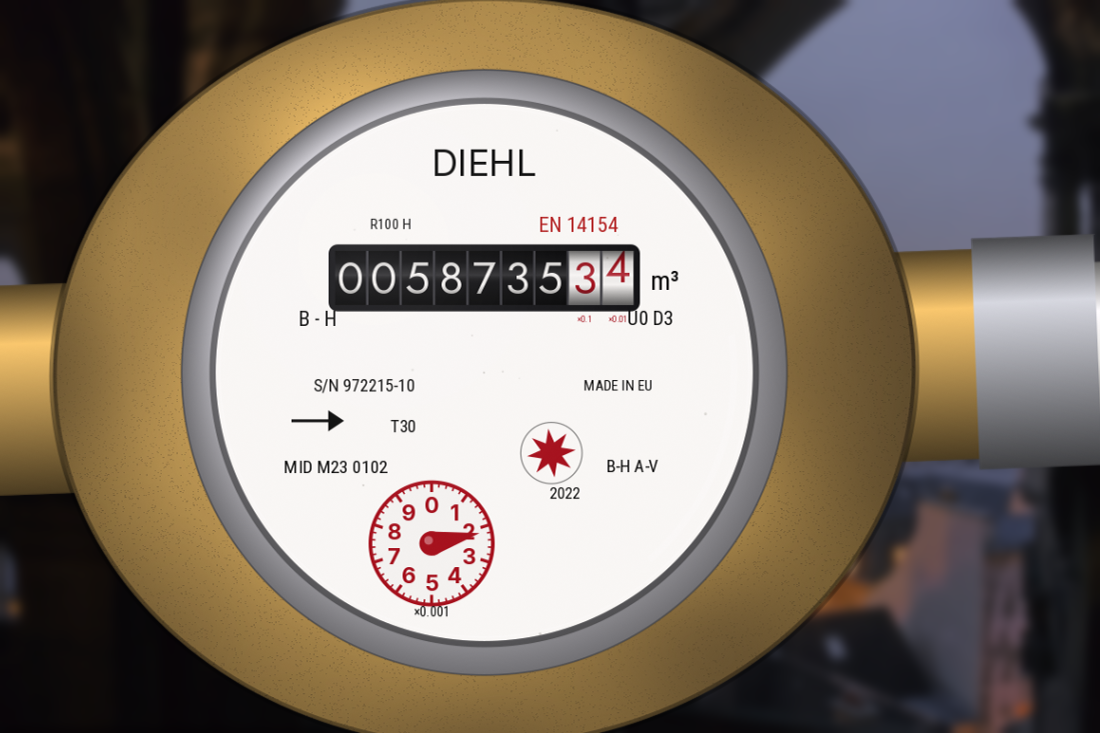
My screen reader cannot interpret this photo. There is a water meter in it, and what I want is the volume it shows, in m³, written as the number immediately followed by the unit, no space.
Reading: 58735.342m³
